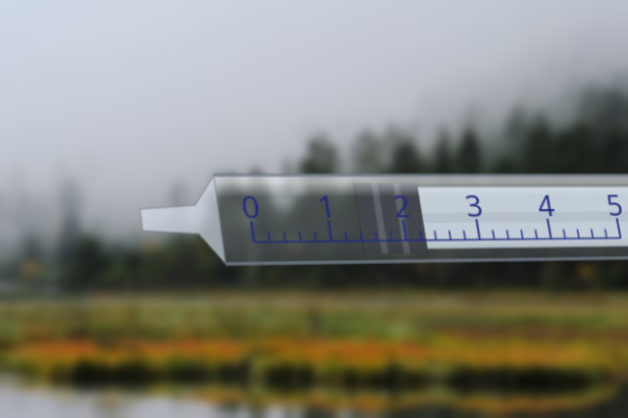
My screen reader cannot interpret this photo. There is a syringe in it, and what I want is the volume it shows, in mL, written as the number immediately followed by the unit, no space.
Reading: 1.4mL
